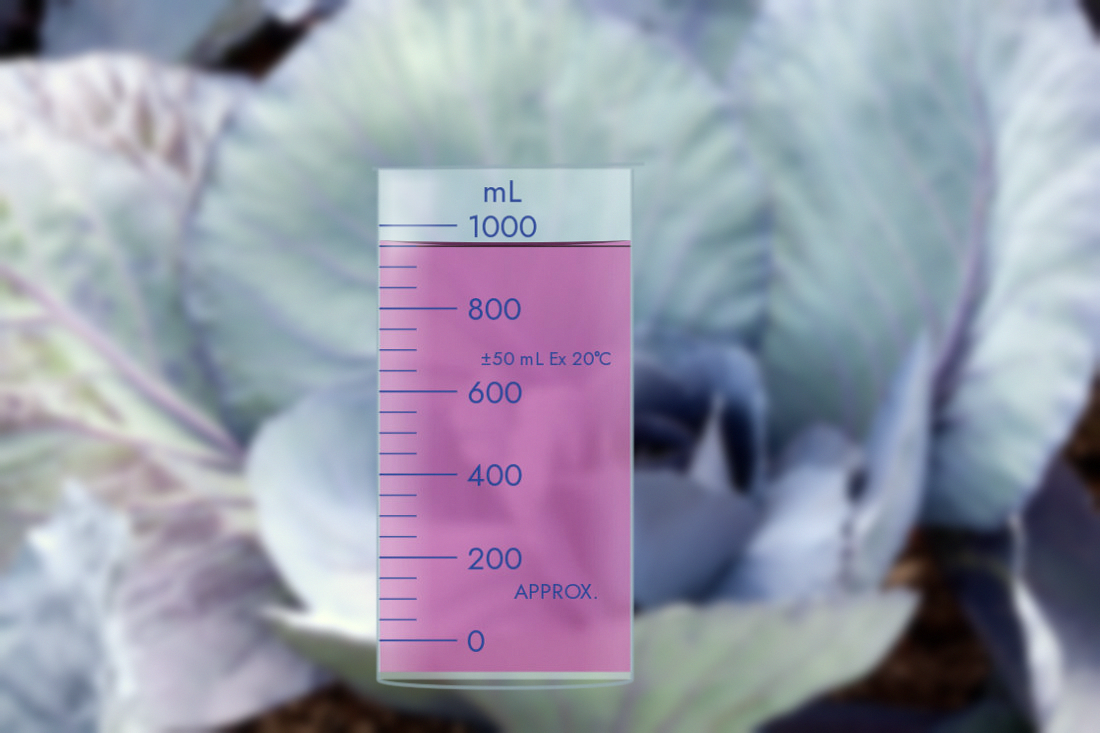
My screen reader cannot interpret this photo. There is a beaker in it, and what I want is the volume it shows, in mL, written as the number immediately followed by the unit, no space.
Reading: 950mL
